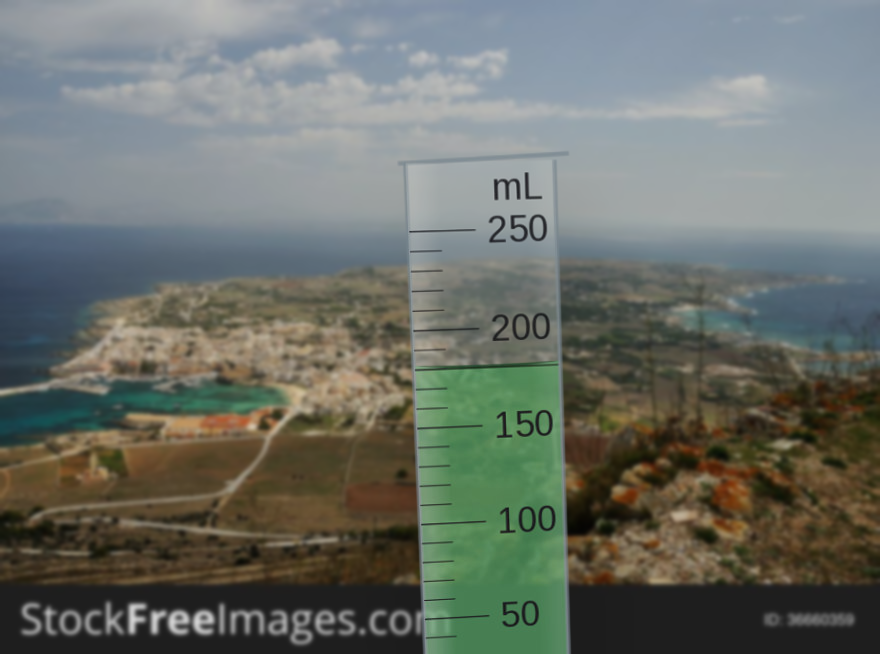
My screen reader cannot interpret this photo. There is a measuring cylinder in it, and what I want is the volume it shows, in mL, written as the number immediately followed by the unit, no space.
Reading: 180mL
